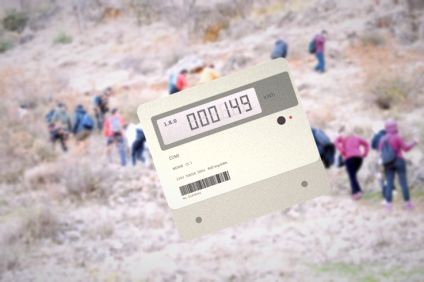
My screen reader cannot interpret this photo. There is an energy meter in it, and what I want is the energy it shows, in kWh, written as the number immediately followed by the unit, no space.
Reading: 149kWh
